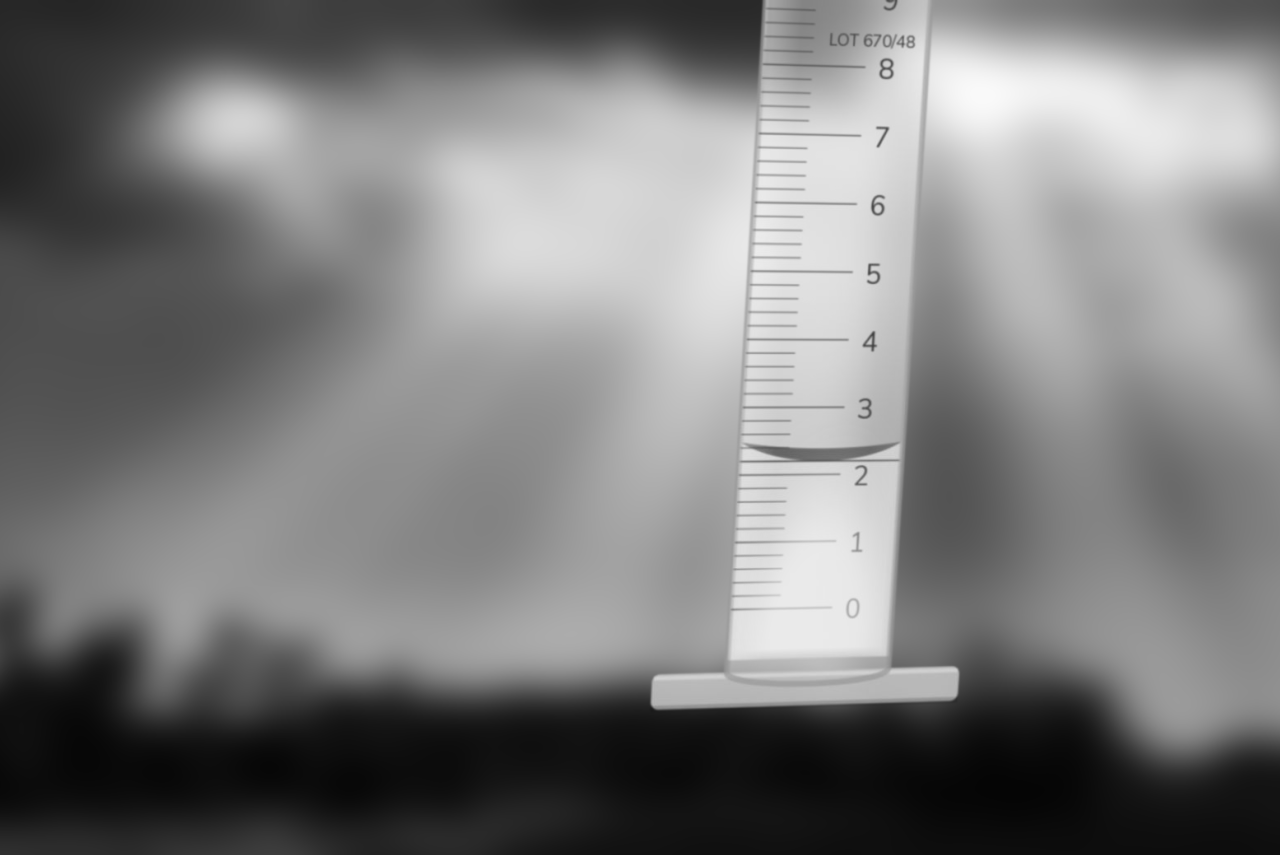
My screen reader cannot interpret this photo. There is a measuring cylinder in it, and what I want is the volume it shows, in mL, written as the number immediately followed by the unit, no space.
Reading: 2.2mL
